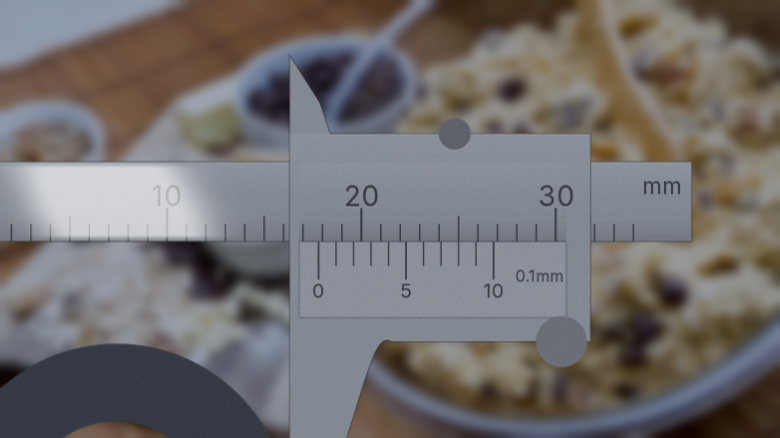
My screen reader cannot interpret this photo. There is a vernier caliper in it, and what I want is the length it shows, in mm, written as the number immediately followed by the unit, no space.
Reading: 17.8mm
